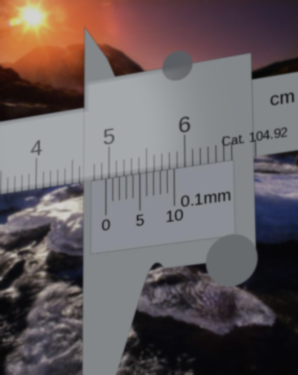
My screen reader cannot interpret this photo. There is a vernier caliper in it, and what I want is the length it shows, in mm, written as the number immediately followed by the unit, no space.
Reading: 49.6mm
